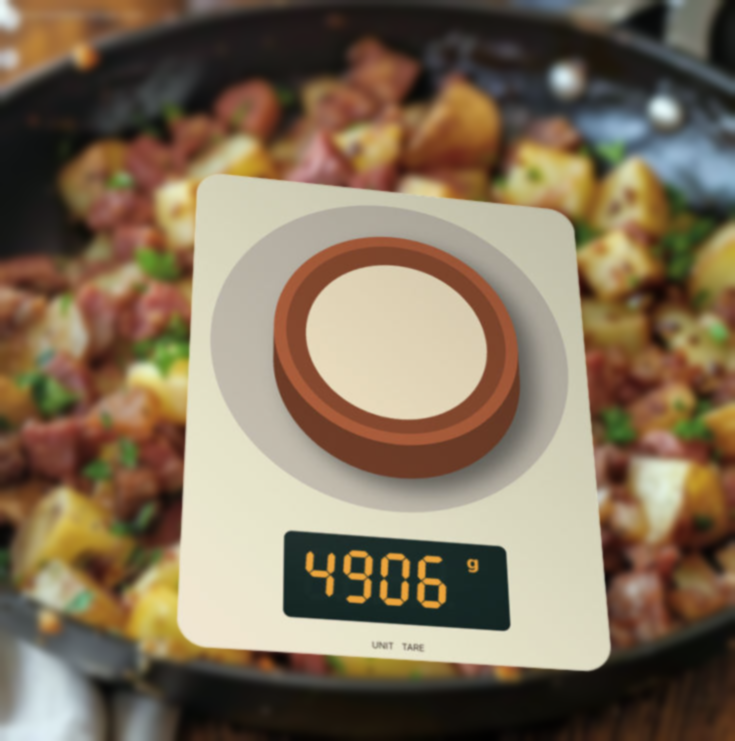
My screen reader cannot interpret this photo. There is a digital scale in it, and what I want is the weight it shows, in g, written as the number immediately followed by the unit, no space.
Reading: 4906g
